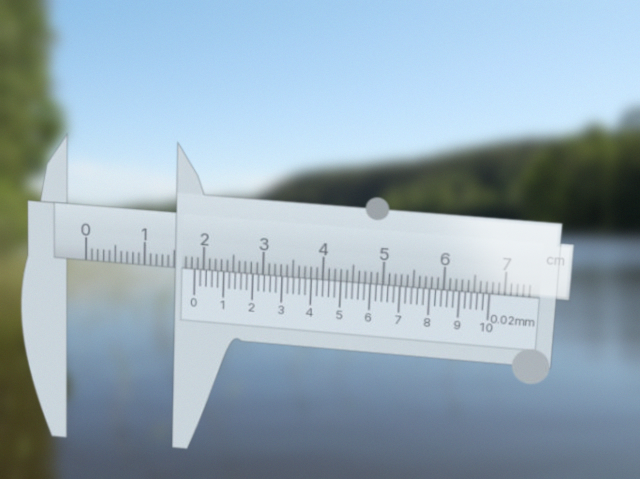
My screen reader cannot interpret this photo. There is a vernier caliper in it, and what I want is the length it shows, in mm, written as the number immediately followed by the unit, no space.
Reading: 18.5mm
